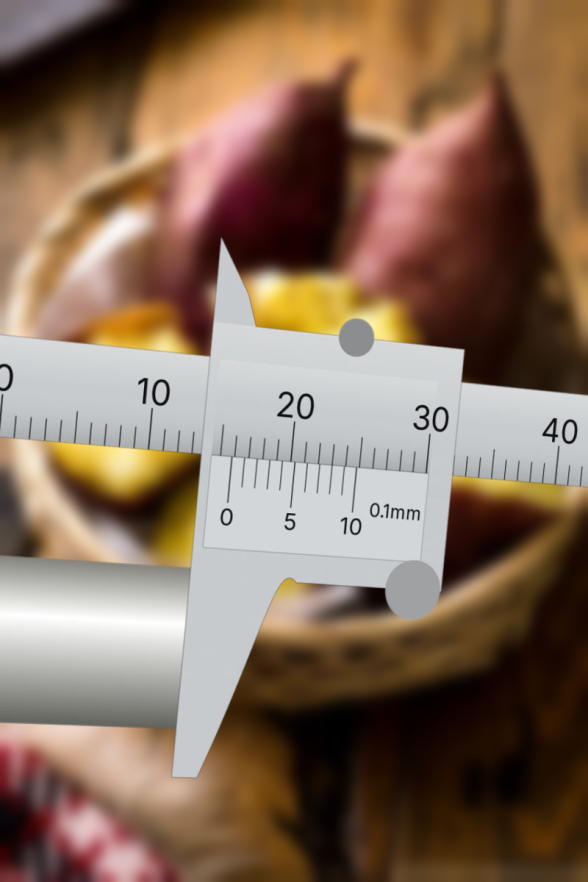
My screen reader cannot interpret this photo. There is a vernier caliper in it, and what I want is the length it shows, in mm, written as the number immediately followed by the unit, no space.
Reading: 15.8mm
